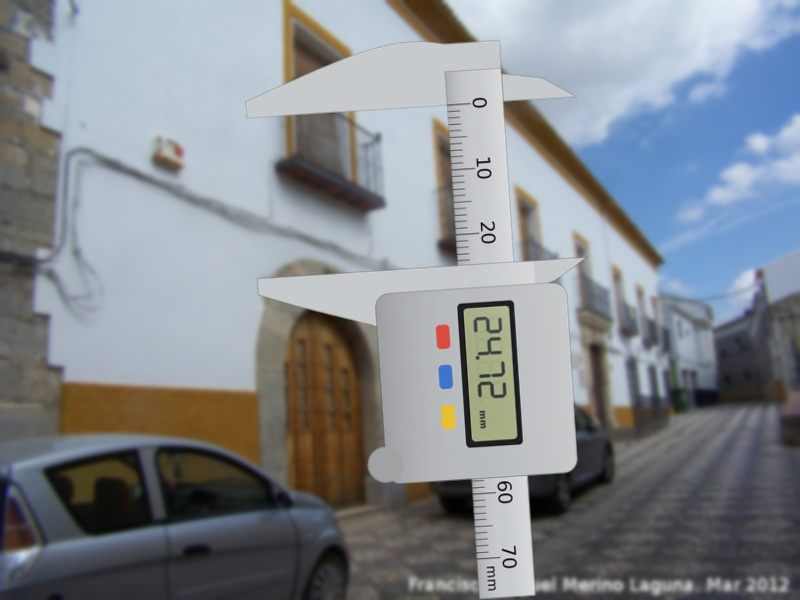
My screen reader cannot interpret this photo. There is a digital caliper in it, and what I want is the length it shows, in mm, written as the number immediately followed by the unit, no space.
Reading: 24.72mm
